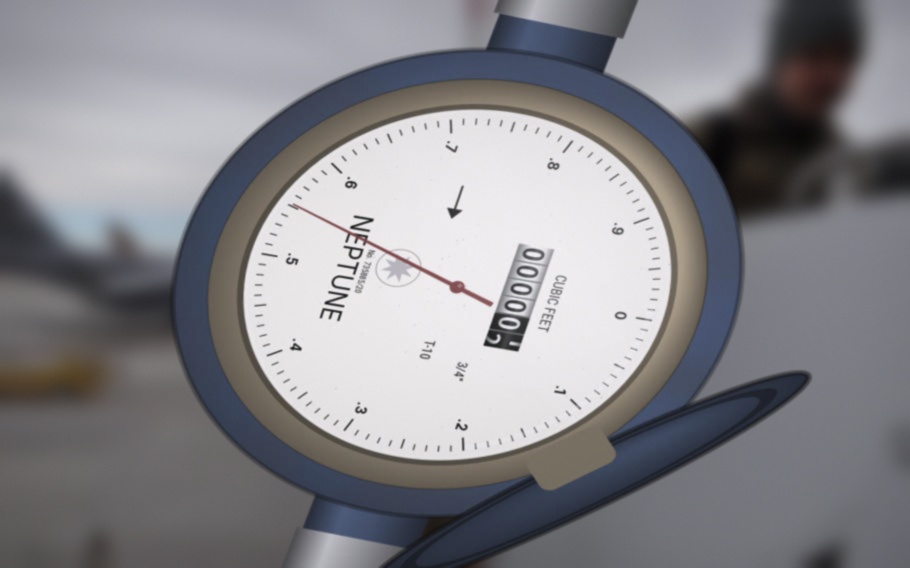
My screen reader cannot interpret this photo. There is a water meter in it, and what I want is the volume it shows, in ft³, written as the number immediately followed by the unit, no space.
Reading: 1.55ft³
